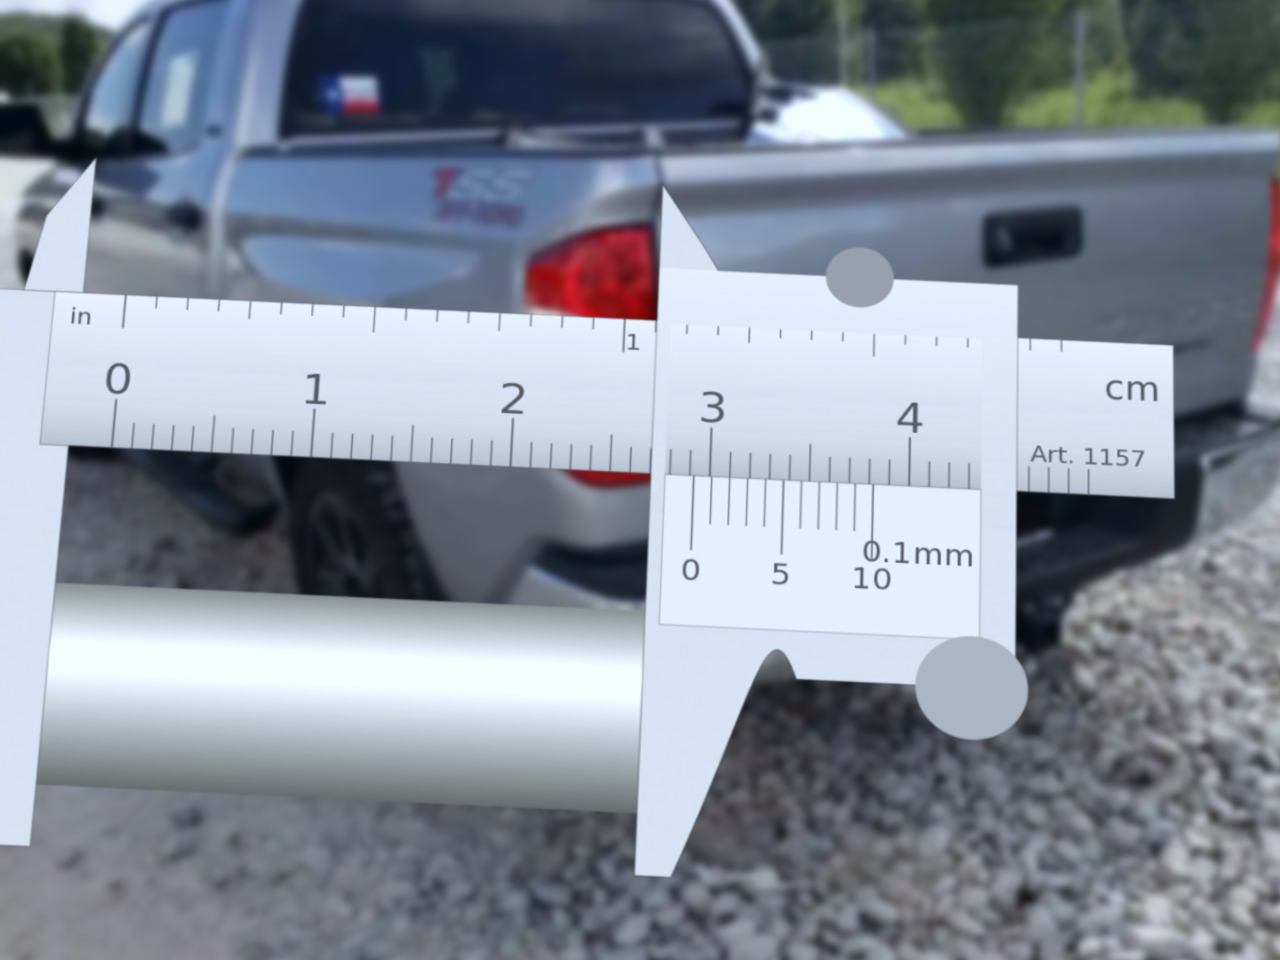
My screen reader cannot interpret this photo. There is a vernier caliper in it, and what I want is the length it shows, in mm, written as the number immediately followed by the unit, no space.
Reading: 29.2mm
